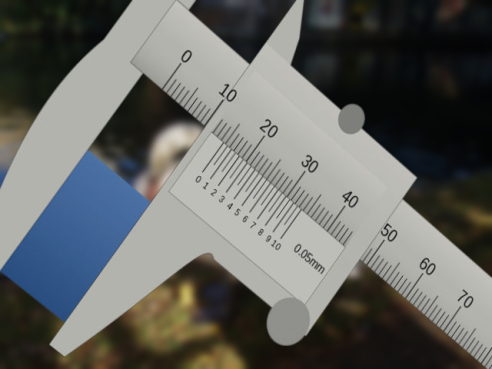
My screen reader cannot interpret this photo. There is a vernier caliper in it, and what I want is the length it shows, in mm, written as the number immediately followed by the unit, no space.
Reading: 14.6mm
